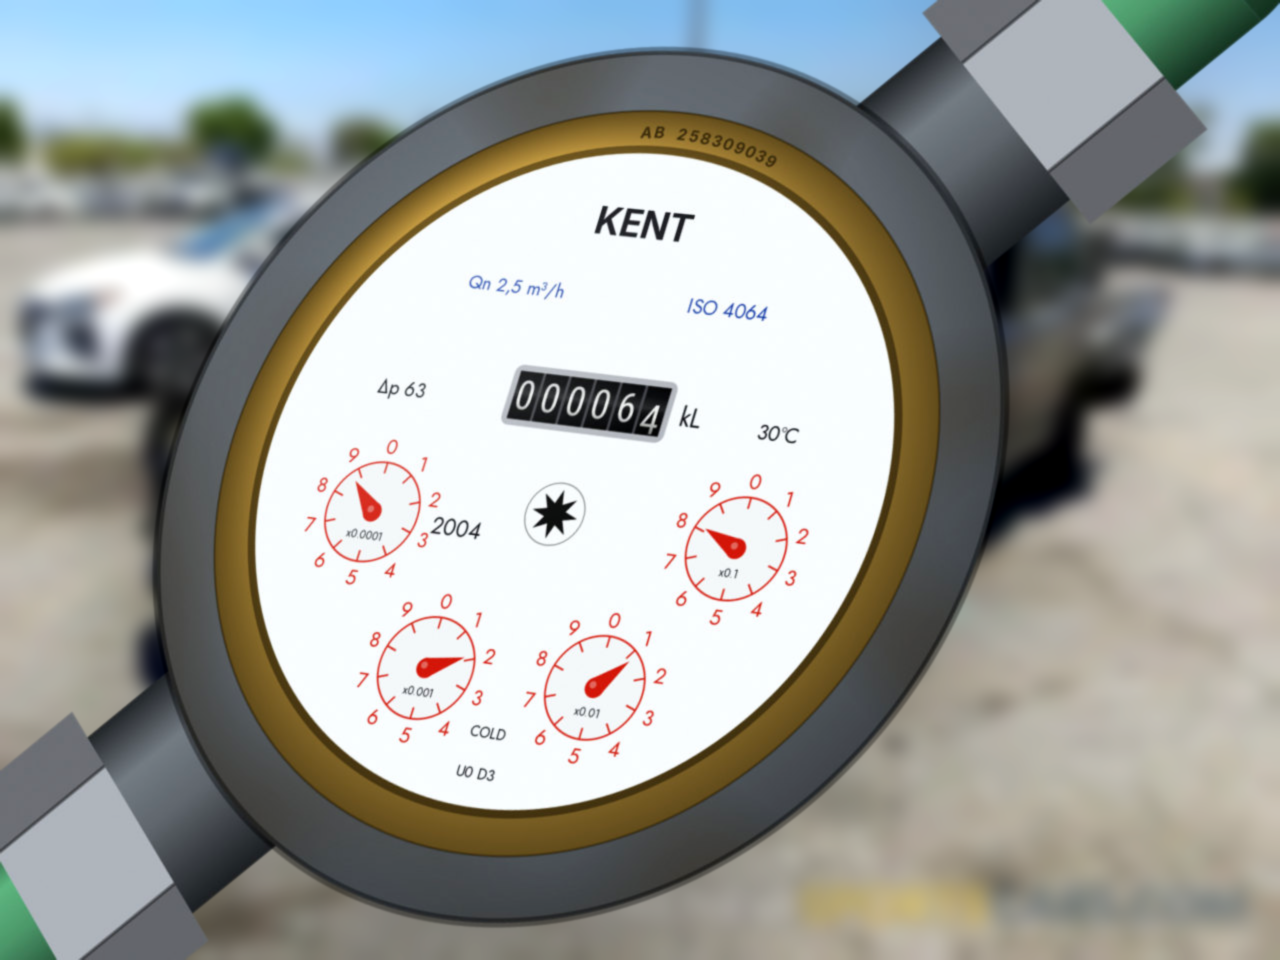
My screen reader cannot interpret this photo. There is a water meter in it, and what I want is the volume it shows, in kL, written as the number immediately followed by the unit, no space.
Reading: 63.8118kL
